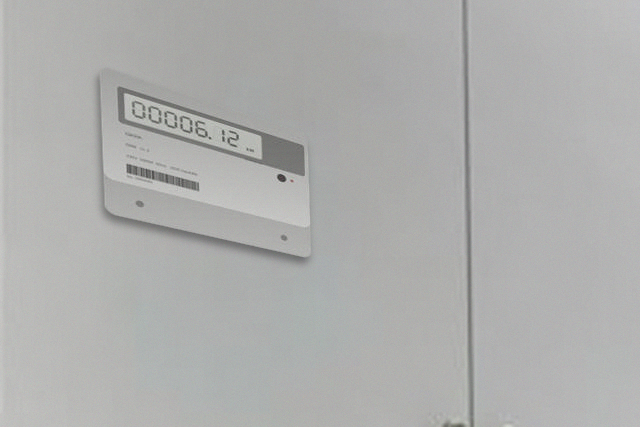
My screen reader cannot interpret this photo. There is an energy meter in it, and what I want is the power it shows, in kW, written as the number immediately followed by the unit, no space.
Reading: 6.12kW
